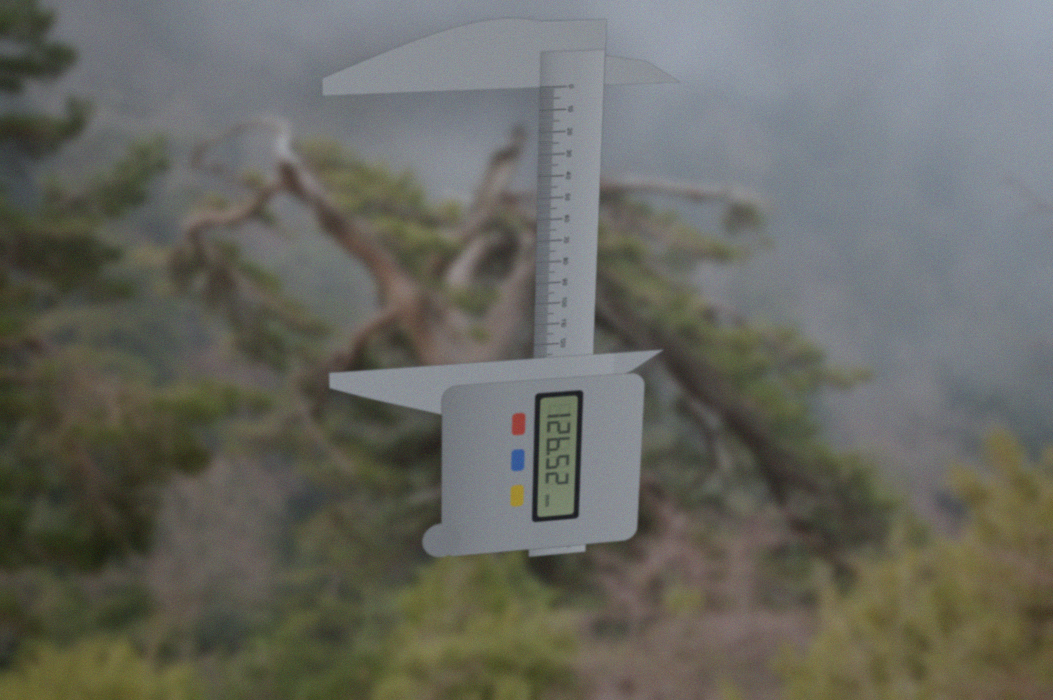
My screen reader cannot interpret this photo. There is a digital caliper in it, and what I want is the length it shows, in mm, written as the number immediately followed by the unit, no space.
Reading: 126.52mm
